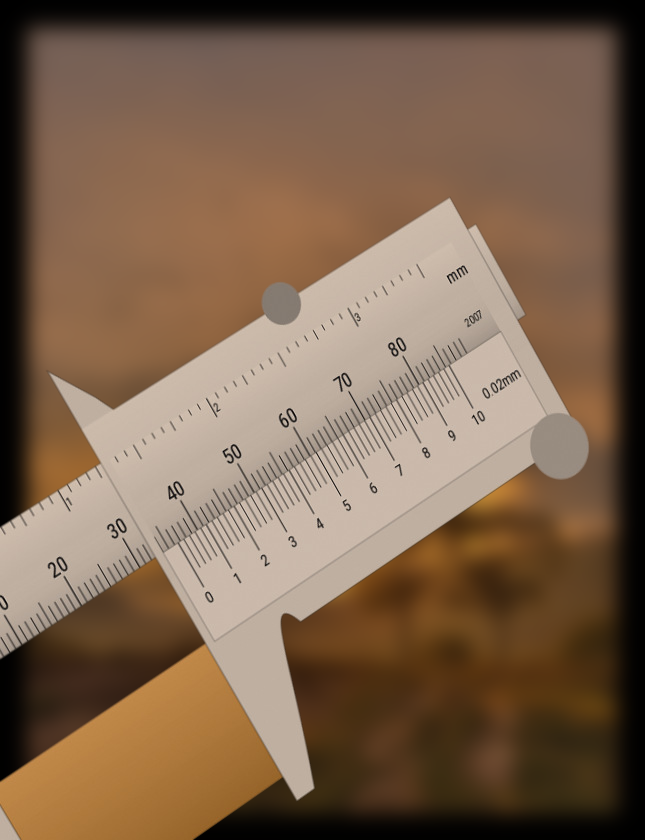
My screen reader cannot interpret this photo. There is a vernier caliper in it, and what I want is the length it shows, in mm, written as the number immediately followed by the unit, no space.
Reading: 36.6mm
